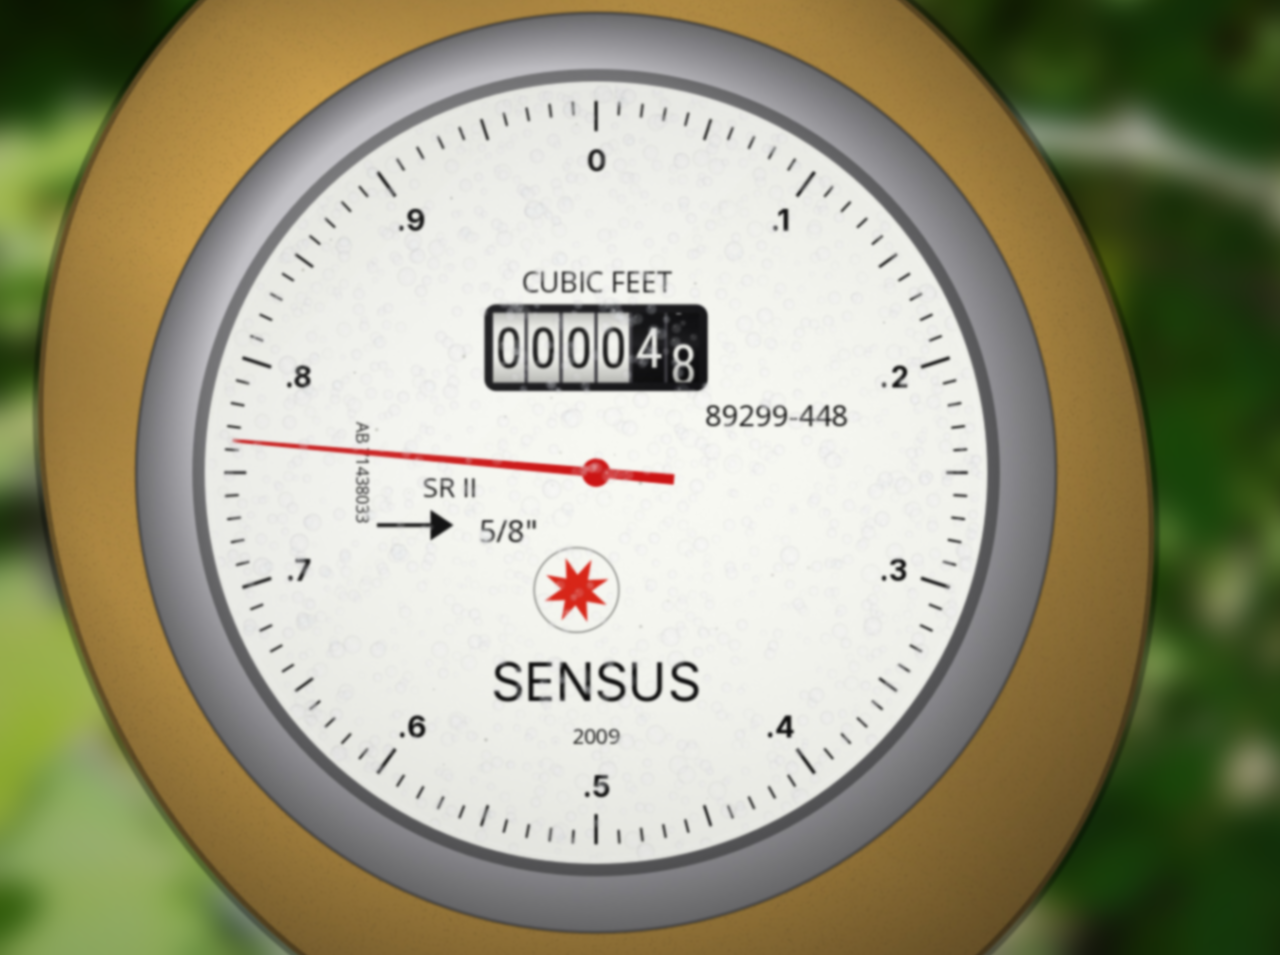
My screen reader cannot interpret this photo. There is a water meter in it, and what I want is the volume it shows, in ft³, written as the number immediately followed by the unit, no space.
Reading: 47.76ft³
